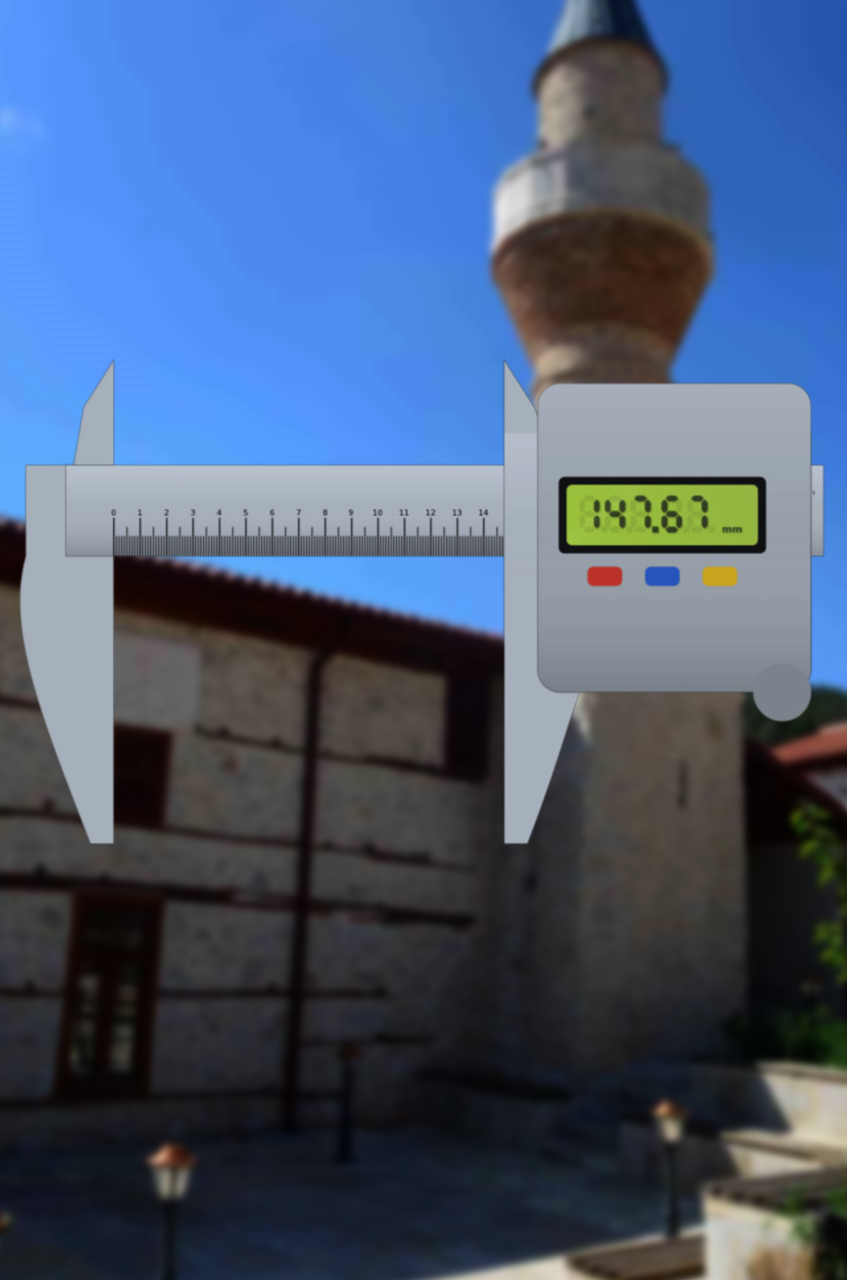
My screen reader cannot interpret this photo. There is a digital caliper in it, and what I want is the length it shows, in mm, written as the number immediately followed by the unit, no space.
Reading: 147.67mm
